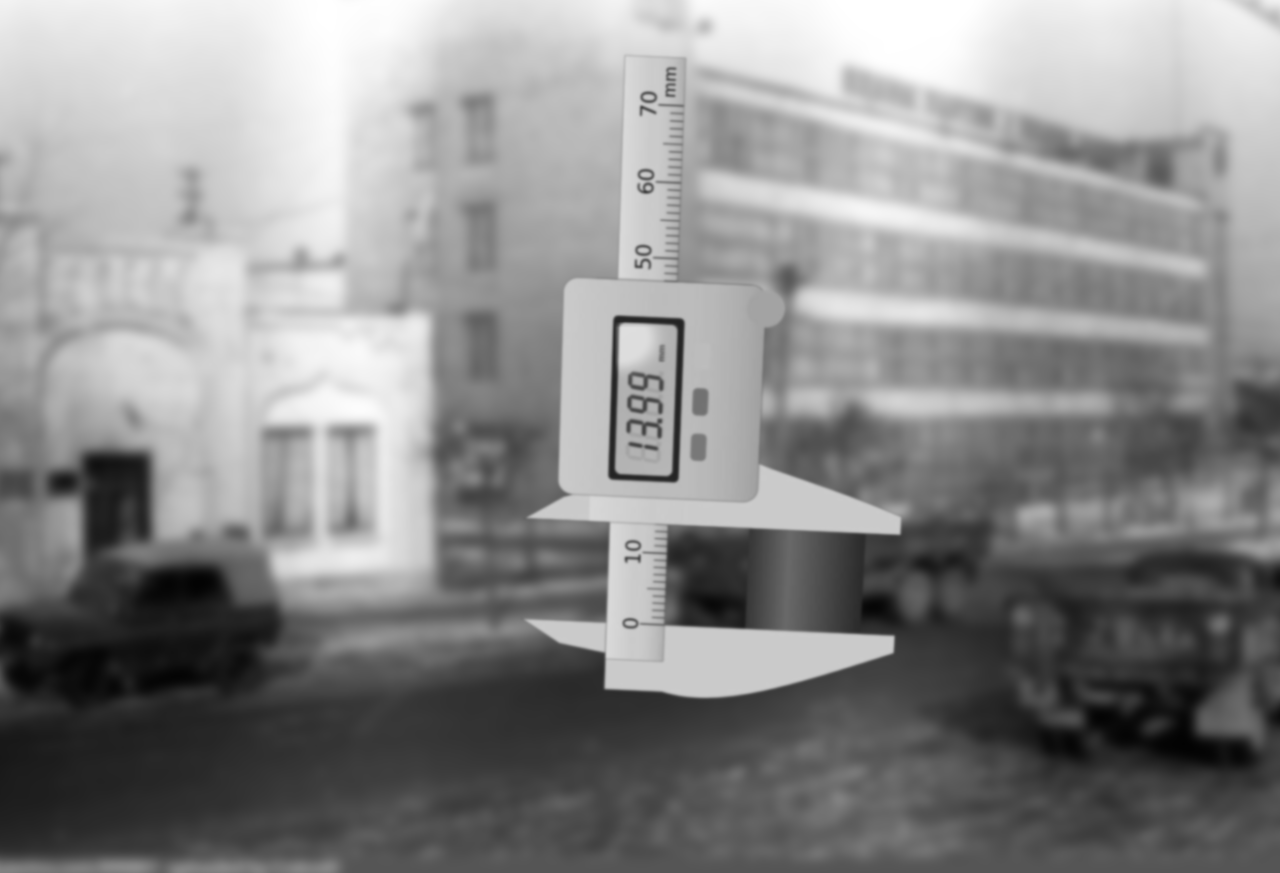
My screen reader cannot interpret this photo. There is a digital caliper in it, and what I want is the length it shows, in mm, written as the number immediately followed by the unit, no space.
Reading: 13.99mm
